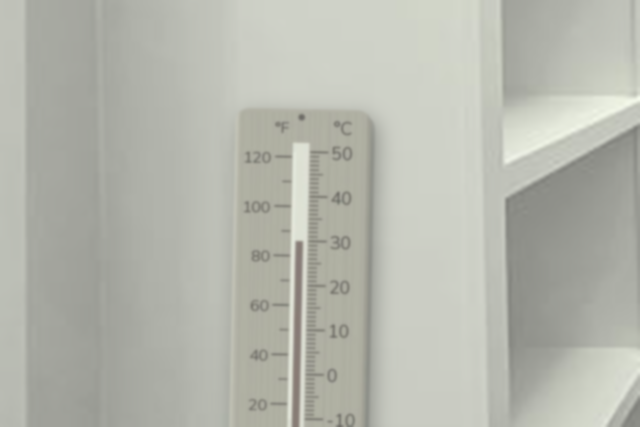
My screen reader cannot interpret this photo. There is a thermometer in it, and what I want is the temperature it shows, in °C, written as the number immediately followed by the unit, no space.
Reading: 30°C
